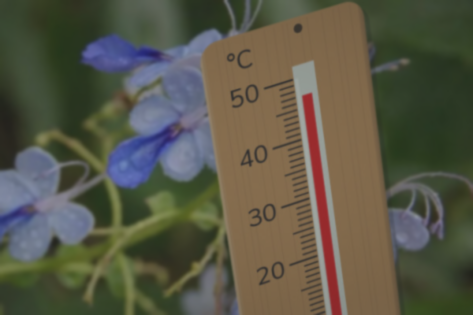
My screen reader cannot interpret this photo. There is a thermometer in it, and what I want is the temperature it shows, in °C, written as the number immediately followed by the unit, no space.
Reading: 47°C
